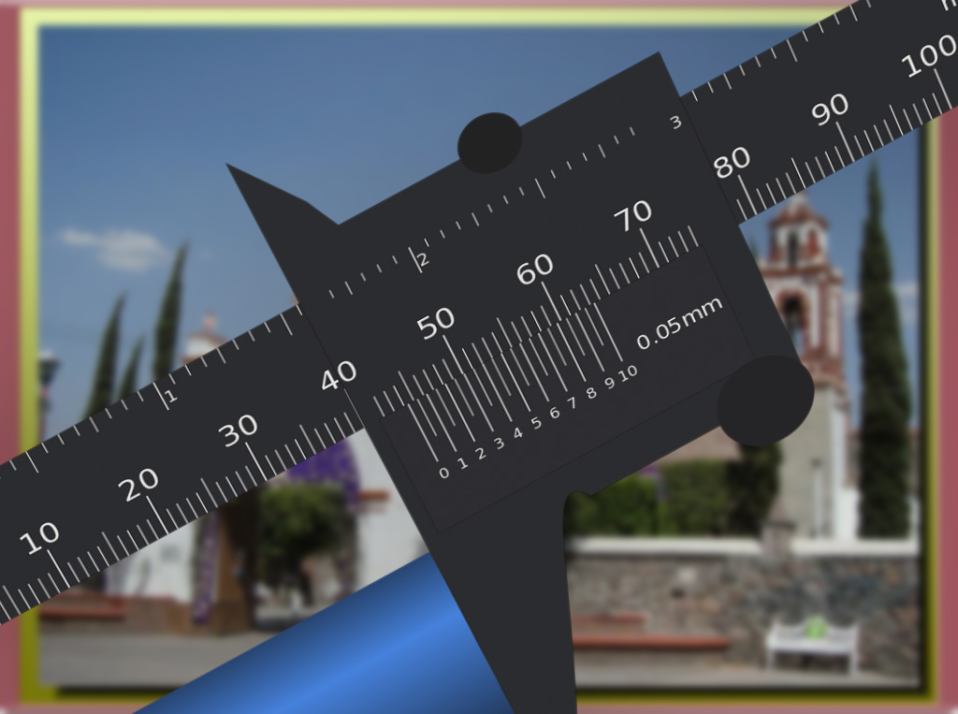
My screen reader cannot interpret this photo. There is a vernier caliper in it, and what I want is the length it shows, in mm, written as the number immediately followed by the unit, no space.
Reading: 44.4mm
